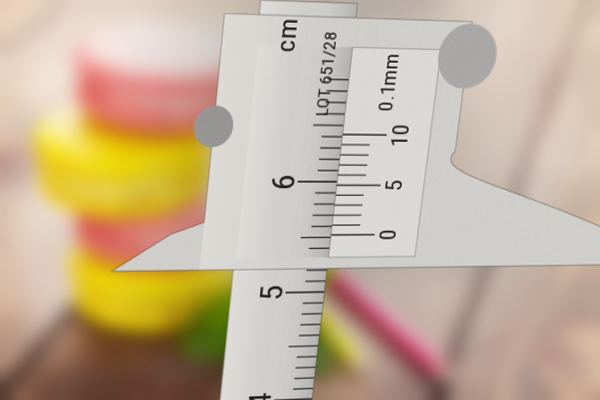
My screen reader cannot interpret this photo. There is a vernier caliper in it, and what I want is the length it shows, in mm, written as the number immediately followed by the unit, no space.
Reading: 55.2mm
